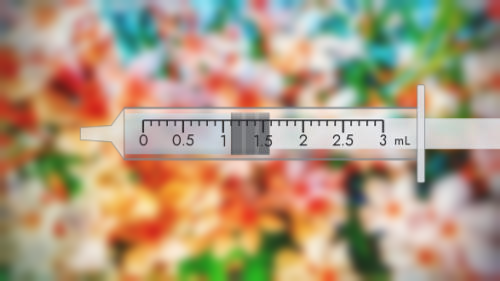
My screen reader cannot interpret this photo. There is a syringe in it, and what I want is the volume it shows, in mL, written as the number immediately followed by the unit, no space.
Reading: 1.1mL
